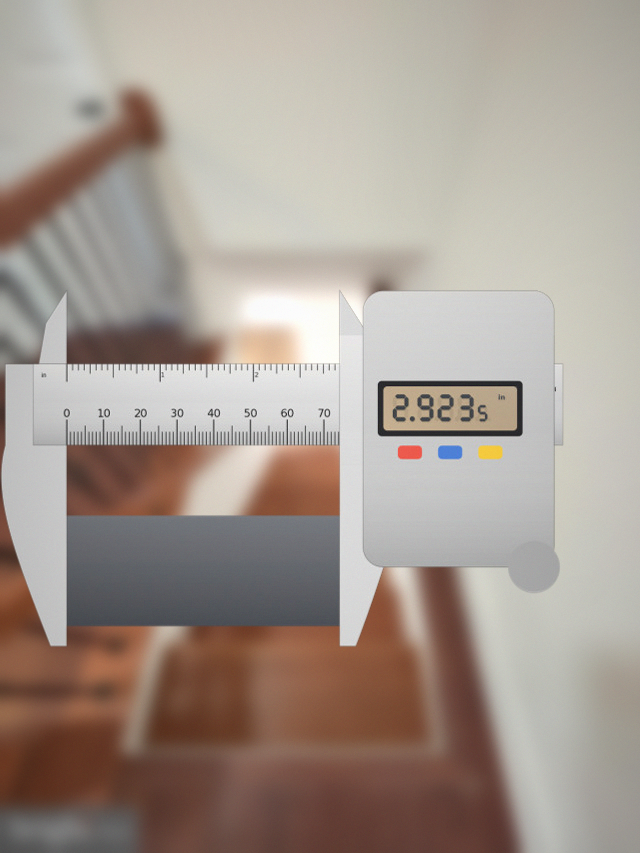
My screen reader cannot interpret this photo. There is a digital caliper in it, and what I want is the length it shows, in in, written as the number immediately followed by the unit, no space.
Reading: 2.9235in
